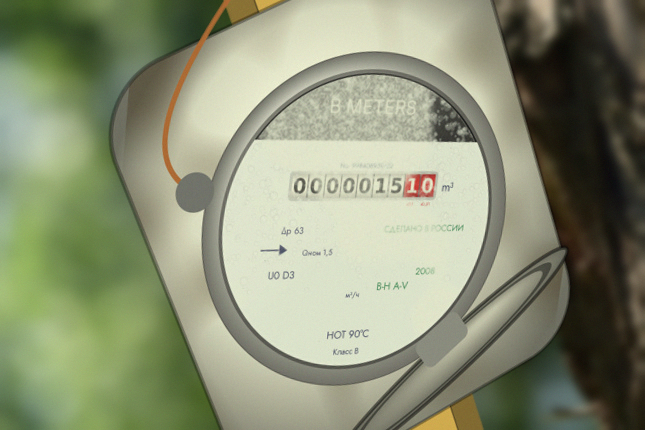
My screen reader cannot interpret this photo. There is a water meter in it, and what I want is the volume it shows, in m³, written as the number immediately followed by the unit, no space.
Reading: 15.10m³
